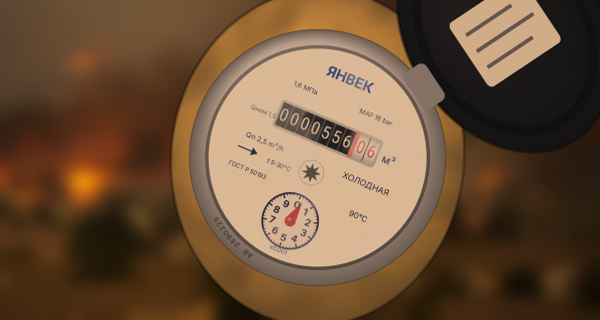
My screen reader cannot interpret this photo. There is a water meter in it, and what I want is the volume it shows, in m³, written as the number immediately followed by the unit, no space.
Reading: 556.060m³
